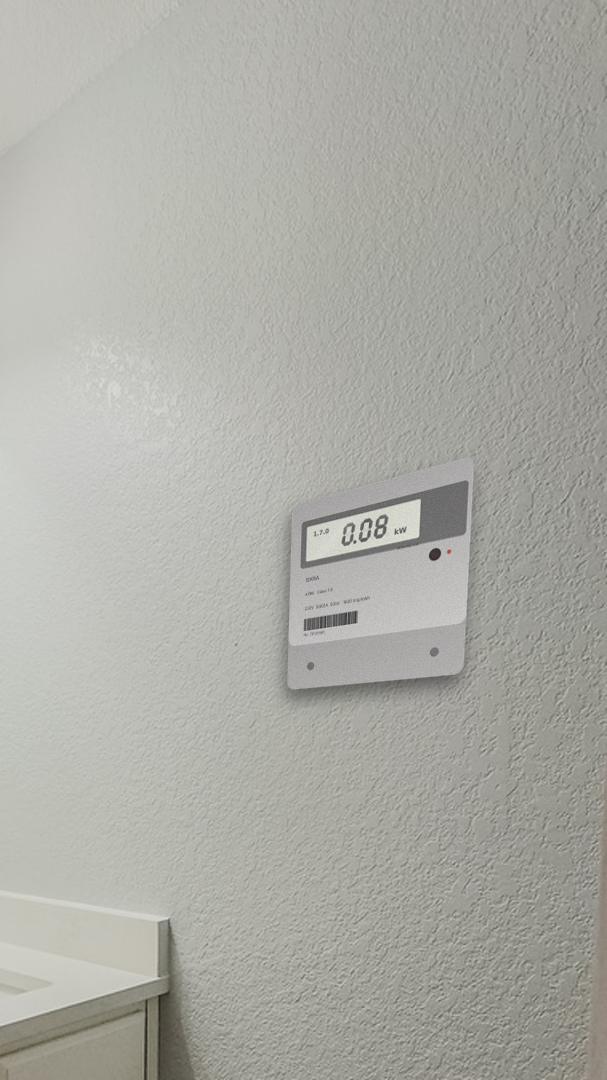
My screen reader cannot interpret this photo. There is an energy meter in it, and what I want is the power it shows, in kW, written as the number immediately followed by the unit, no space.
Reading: 0.08kW
